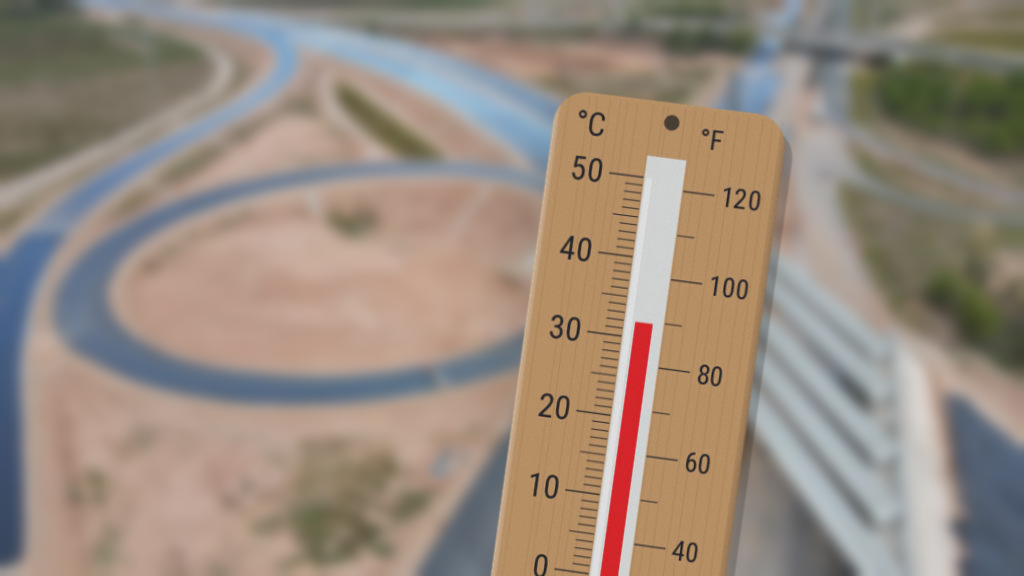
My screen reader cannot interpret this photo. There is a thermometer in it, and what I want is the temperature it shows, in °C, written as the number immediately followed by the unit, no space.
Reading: 32°C
